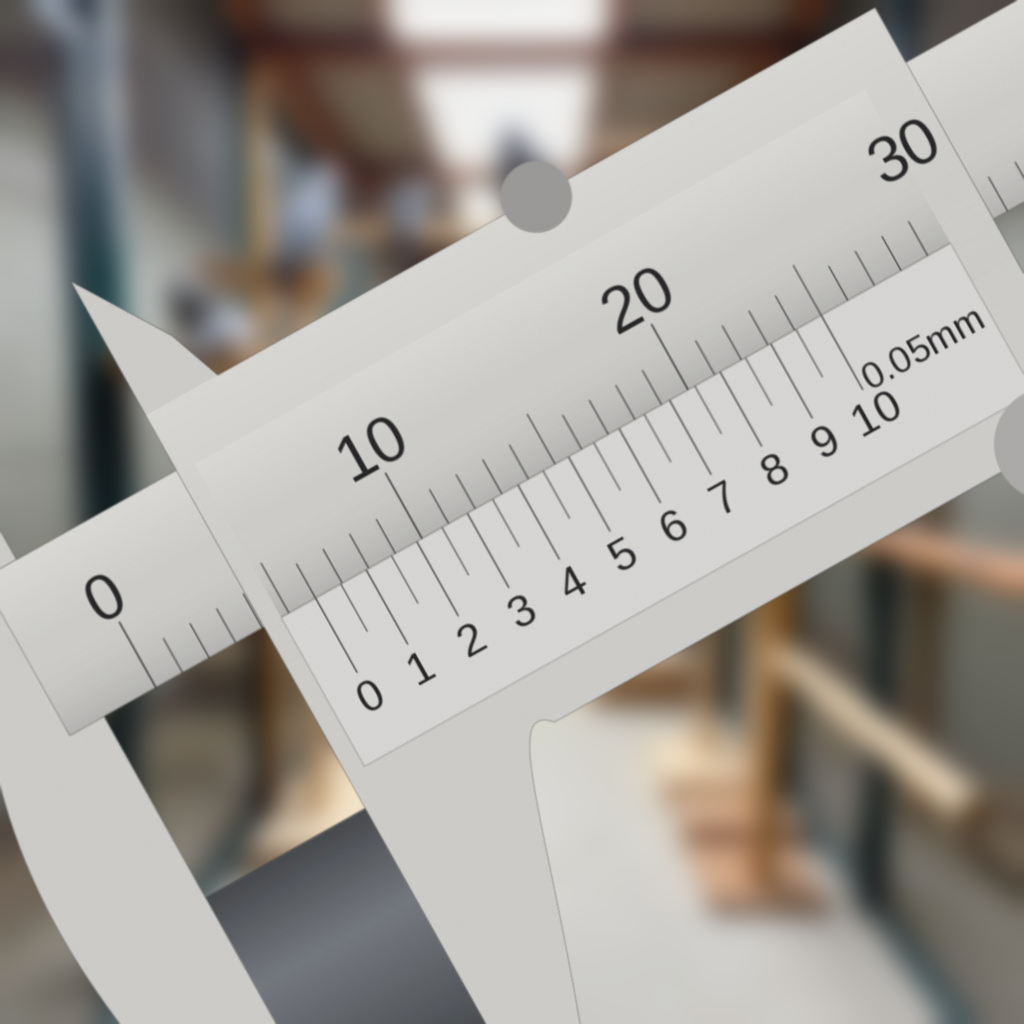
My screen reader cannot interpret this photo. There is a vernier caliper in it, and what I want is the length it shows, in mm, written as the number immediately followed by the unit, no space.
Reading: 6.00mm
